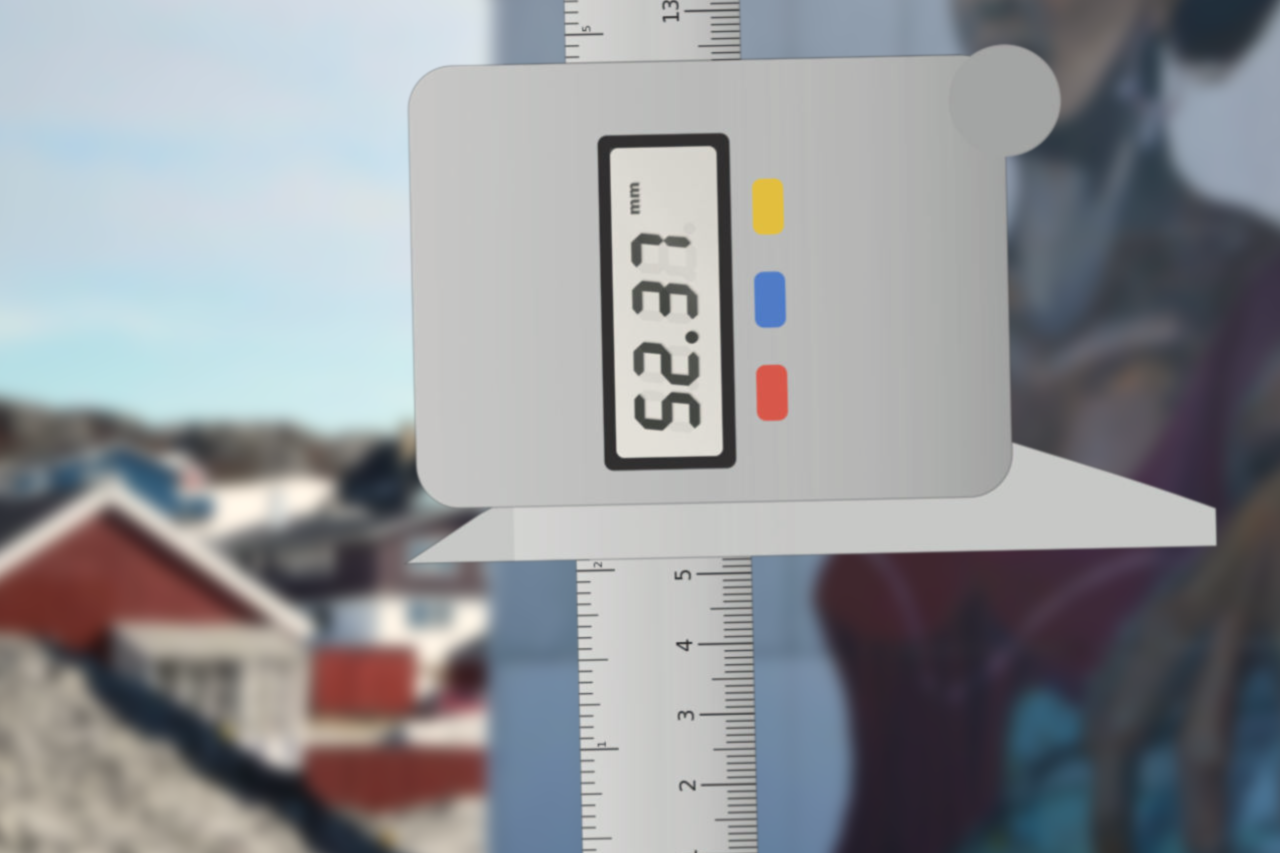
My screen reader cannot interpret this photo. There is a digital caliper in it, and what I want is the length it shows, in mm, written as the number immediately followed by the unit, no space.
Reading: 52.37mm
